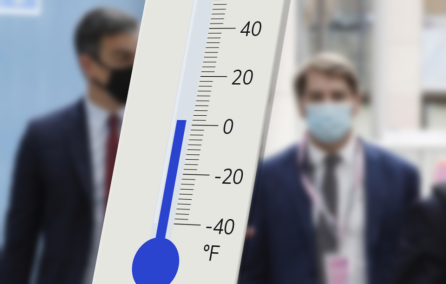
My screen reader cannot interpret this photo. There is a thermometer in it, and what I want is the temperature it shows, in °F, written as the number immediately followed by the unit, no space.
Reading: 2°F
